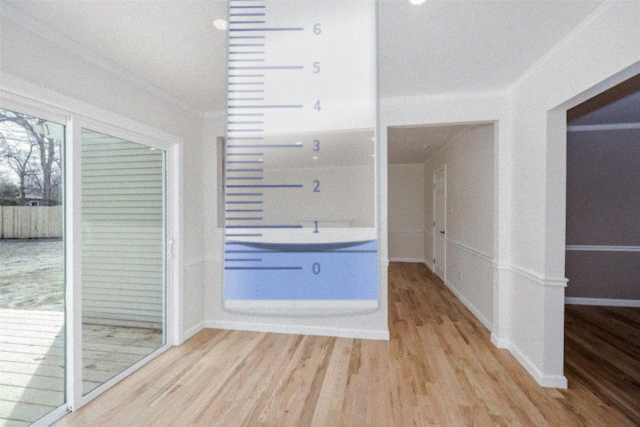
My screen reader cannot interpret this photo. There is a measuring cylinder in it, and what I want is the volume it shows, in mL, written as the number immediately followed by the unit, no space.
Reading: 0.4mL
